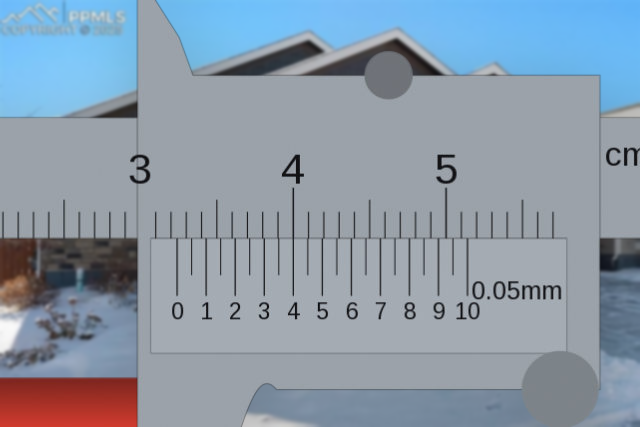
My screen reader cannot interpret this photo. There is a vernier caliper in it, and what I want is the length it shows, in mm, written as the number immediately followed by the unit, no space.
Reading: 32.4mm
